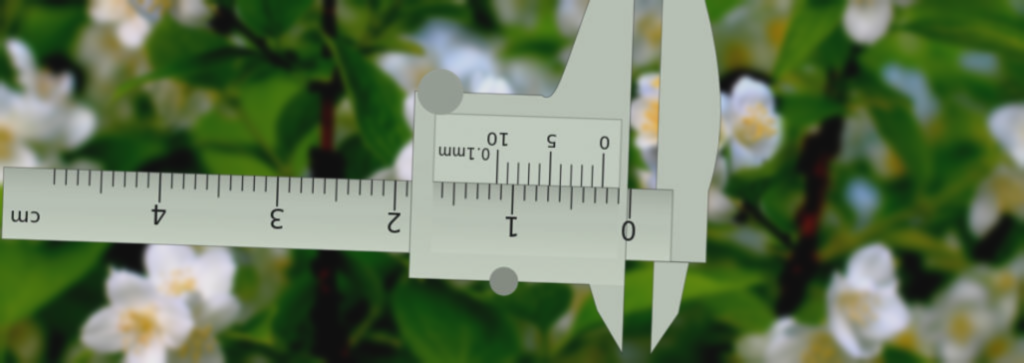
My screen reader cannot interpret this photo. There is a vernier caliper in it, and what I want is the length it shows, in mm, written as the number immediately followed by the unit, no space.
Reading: 2.4mm
